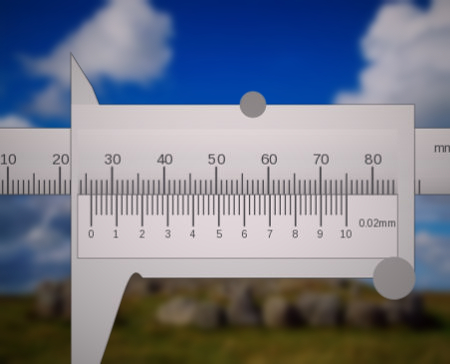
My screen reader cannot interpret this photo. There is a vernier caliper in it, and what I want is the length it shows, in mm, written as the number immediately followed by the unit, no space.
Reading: 26.0mm
